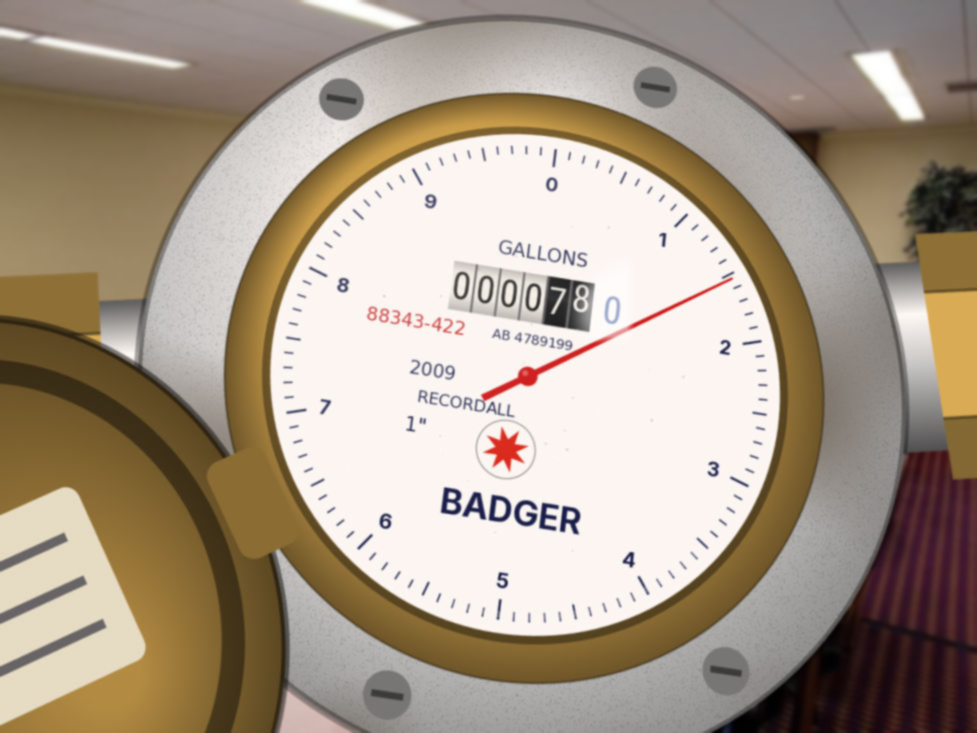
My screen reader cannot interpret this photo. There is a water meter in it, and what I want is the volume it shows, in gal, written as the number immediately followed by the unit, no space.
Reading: 781.5gal
